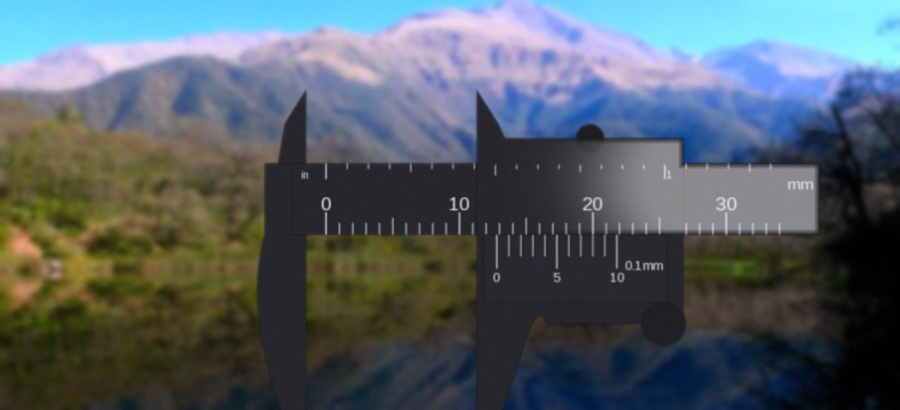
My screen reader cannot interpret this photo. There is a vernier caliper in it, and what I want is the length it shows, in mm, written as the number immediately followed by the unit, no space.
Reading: 12.8mm
